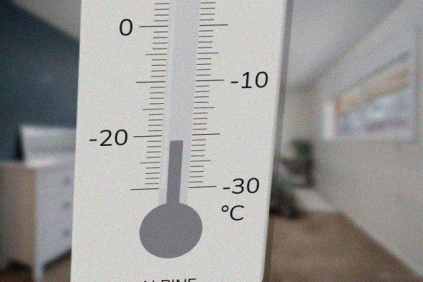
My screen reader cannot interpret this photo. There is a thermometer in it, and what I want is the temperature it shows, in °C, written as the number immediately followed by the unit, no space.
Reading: -21°C
